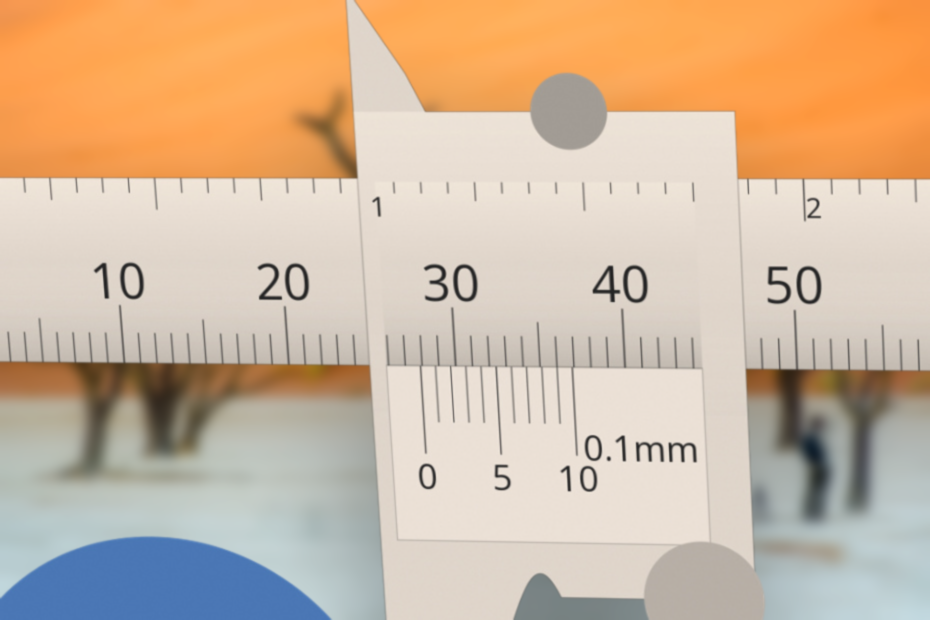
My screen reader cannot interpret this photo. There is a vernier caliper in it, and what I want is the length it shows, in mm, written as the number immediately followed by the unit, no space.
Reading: 27.9mm
